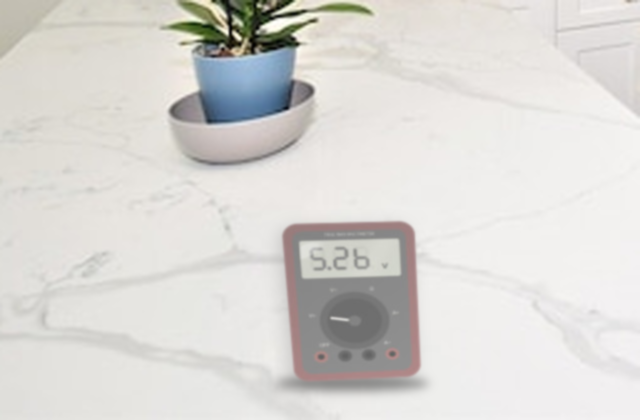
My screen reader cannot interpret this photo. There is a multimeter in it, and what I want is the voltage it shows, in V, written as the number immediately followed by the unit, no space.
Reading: 5.26V
